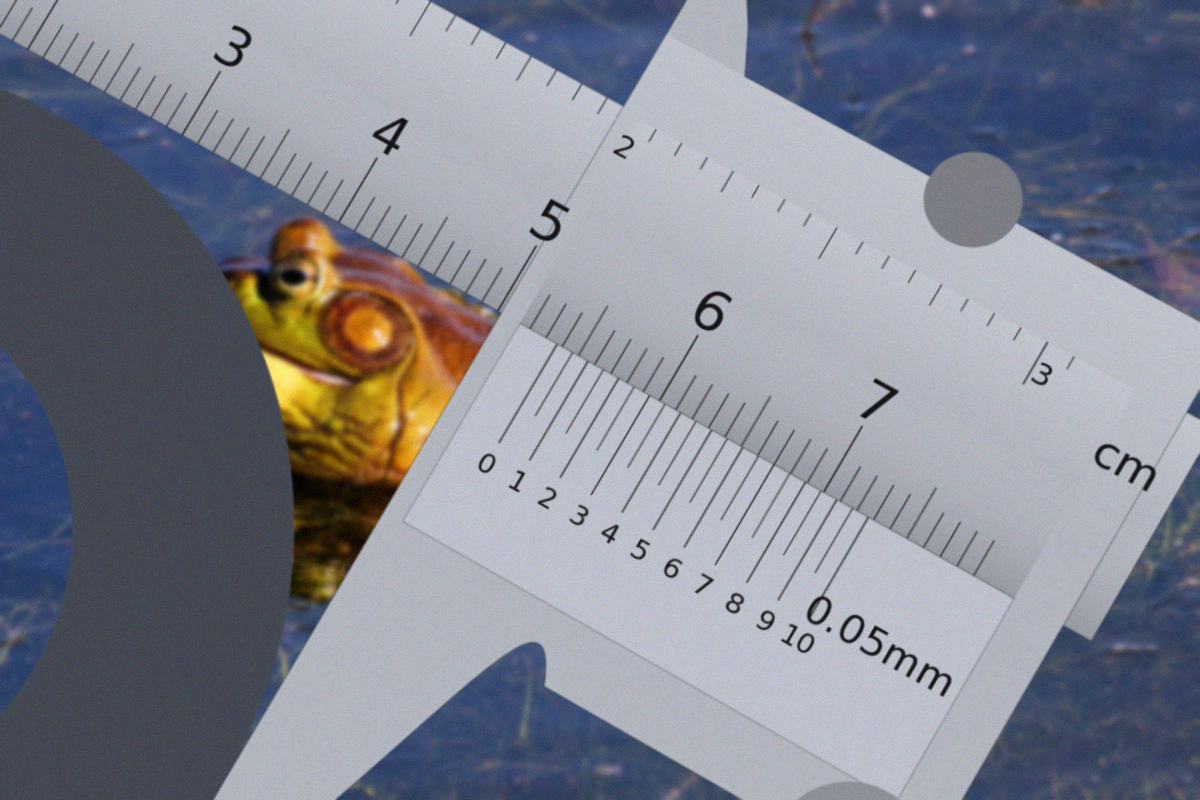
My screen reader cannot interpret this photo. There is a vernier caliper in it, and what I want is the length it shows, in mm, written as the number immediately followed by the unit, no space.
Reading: 53.7mm
